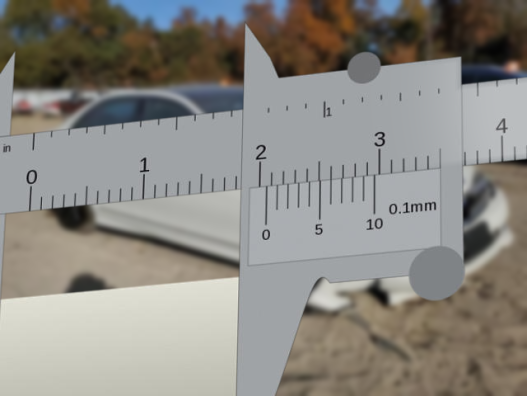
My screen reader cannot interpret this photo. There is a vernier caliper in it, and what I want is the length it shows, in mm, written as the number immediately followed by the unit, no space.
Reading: 20.6mm
